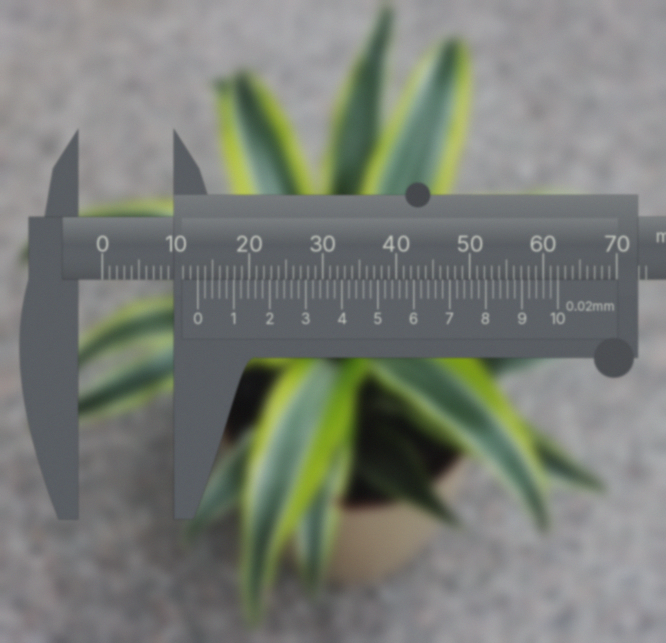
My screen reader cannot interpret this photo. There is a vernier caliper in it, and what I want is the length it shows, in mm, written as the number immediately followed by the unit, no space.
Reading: 13.0mm
